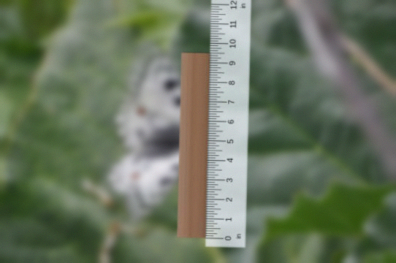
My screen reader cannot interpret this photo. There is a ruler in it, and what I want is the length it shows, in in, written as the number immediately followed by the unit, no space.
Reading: 9.5in
